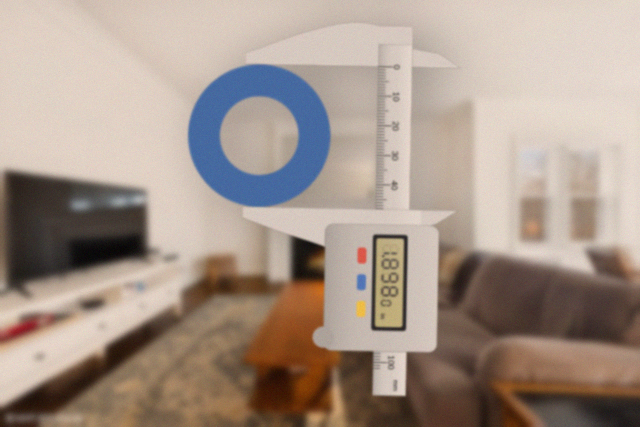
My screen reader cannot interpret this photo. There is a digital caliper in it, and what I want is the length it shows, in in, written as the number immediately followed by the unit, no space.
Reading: 1.8980in
